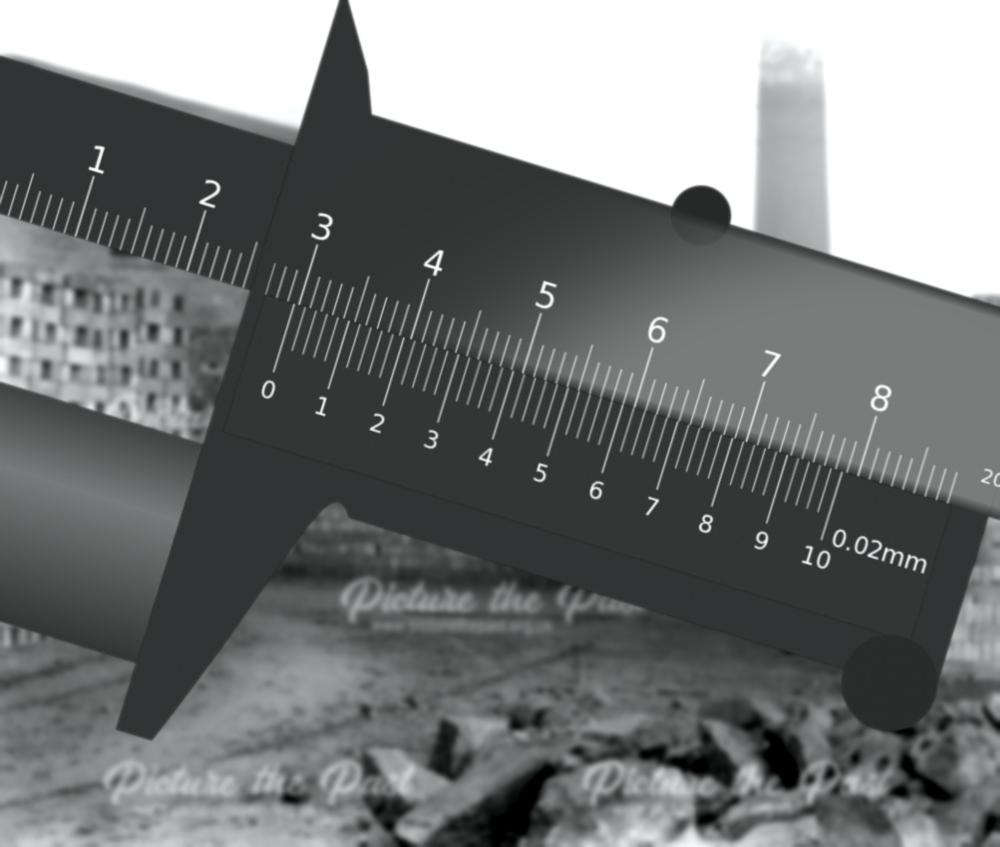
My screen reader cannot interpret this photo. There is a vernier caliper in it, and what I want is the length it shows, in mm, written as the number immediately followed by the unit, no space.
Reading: 29.6mm
